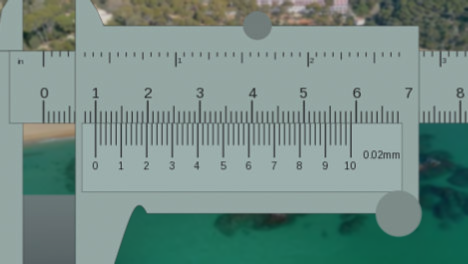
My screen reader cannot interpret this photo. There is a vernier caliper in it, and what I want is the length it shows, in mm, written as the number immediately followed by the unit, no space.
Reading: 10.0mm
